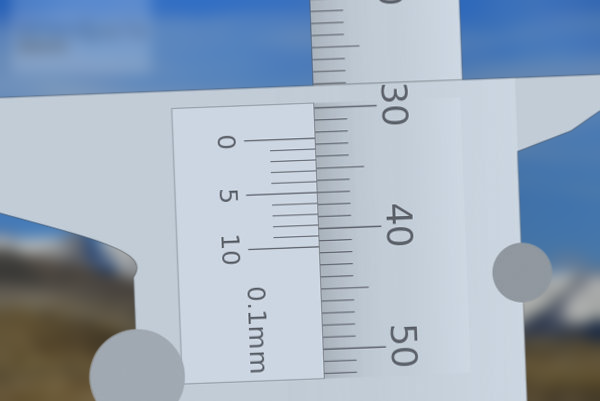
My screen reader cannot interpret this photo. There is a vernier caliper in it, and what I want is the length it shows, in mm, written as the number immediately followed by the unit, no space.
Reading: 32.5mm
